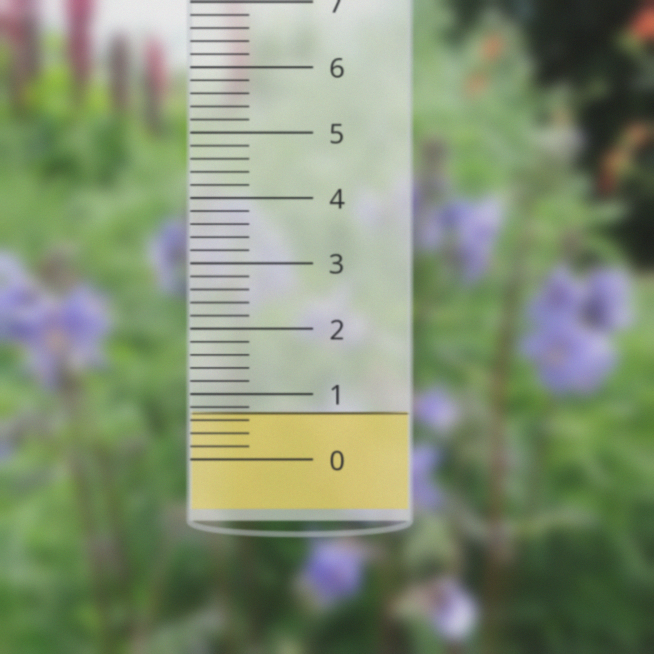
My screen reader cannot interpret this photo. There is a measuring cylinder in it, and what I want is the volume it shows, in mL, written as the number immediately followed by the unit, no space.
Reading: 0.7mL
